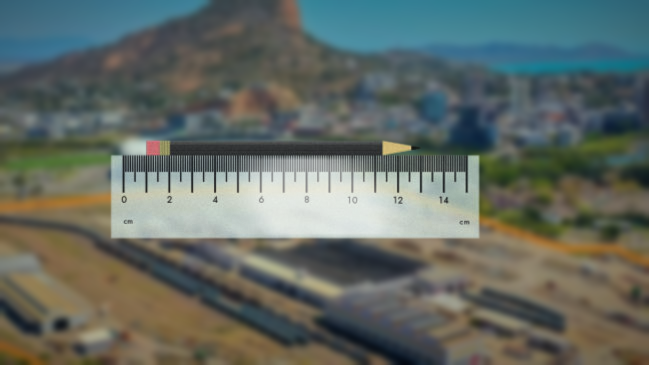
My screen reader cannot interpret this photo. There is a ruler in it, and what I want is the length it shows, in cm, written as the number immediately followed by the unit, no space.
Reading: 12cm
